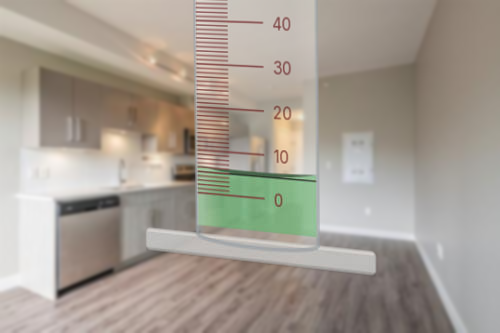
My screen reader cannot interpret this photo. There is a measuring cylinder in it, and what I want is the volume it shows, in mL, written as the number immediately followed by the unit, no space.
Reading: 5mL
